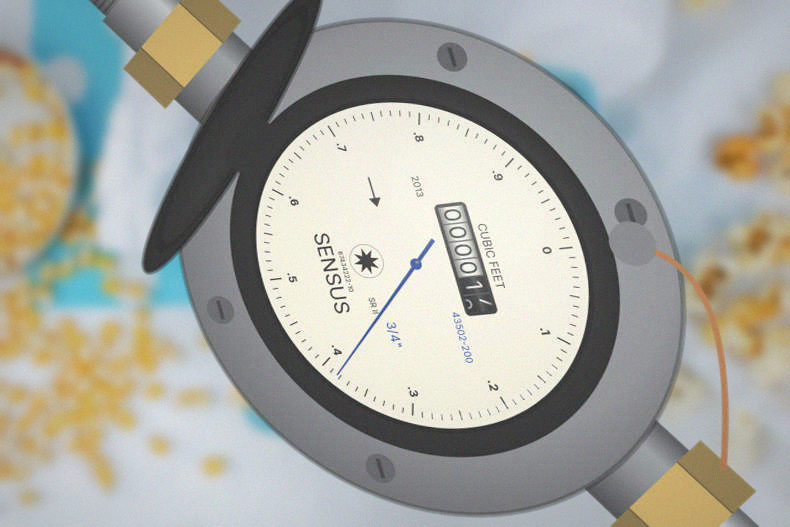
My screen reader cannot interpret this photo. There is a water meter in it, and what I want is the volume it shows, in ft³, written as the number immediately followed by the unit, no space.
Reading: 17.38ft³
